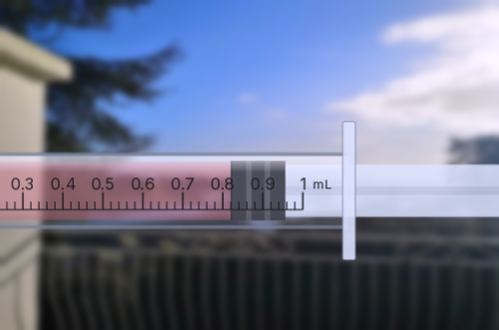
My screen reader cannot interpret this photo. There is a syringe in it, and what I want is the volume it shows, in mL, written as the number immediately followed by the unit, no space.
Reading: 0.82mL
